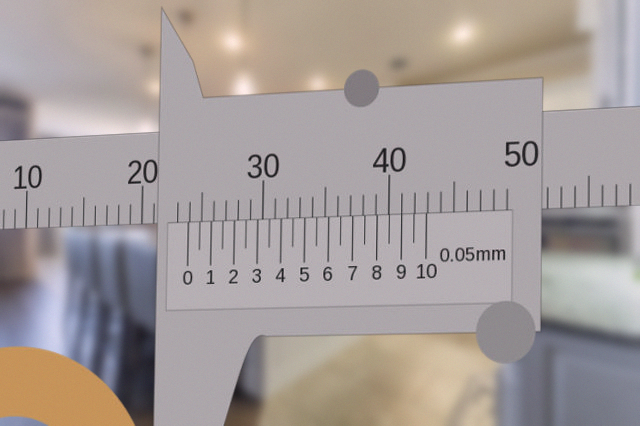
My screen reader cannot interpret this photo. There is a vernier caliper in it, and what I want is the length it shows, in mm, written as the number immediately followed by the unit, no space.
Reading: 23.9mm
